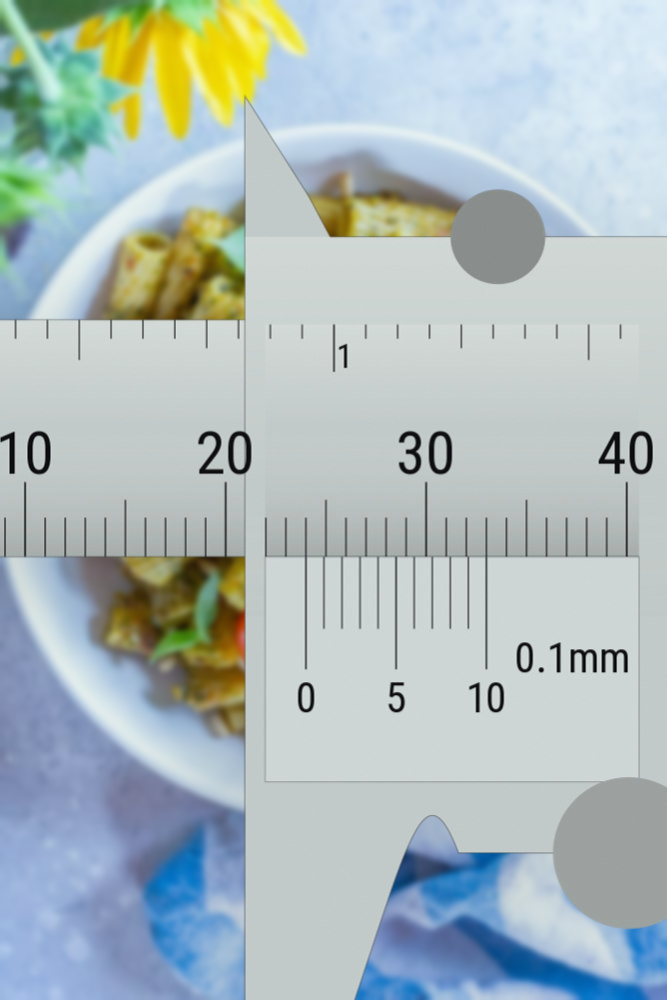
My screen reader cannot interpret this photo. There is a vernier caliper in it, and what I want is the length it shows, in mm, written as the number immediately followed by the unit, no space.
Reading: 24.0mm
